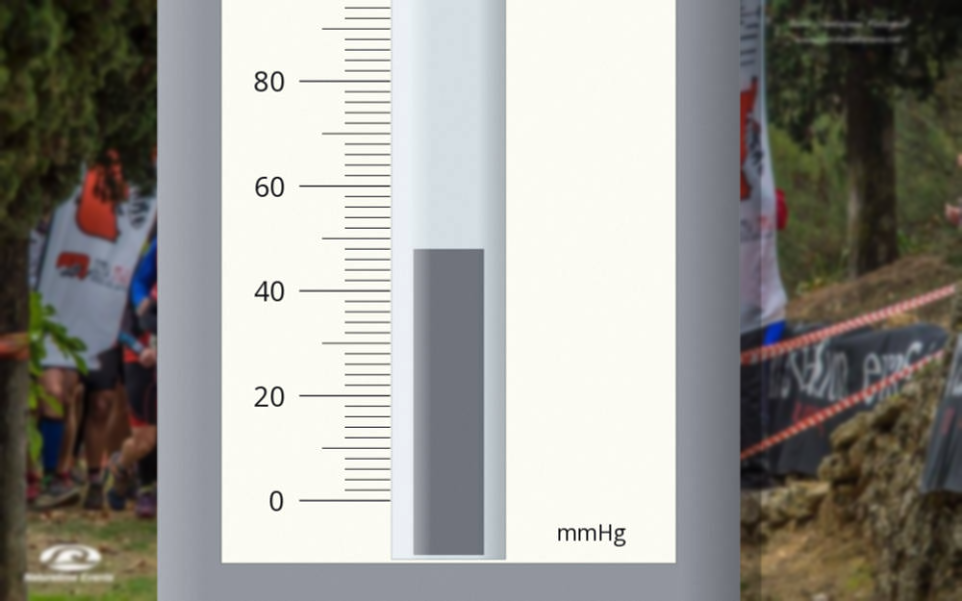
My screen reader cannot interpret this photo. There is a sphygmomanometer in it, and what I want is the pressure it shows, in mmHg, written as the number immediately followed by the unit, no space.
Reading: 48mmHg
